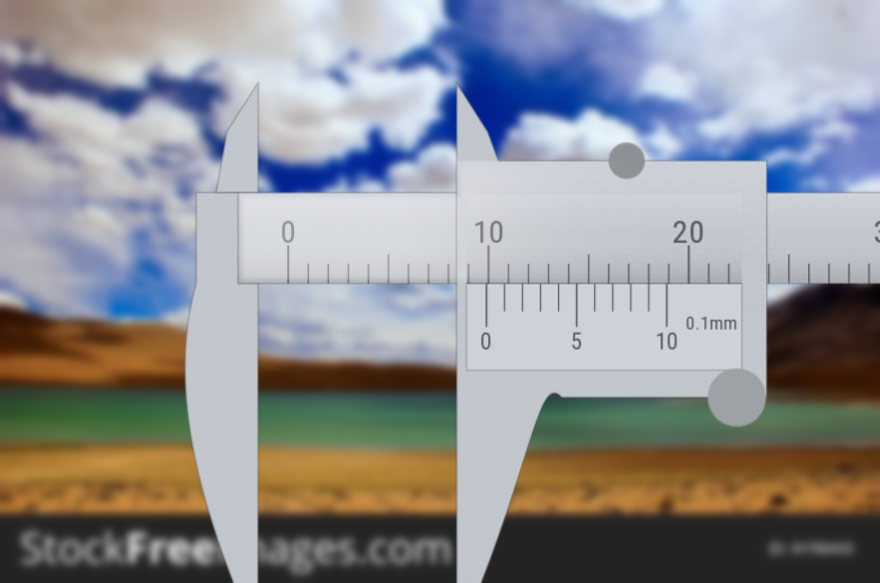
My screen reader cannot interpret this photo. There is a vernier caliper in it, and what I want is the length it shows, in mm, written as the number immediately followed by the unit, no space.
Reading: 9.9mm
